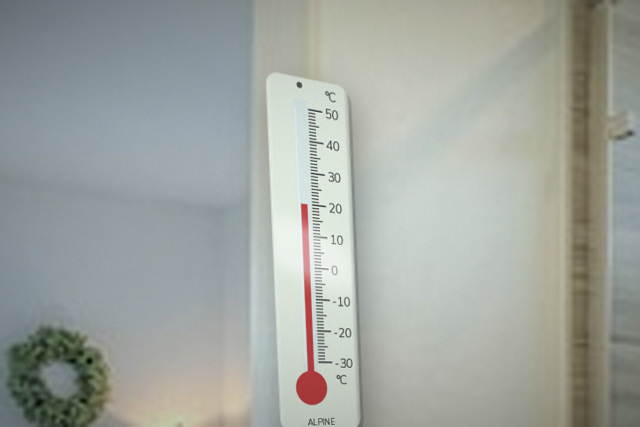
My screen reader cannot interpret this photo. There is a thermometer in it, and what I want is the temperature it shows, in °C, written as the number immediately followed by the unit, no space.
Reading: 20°C
